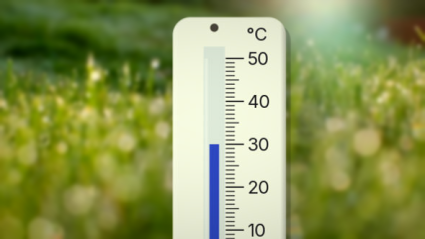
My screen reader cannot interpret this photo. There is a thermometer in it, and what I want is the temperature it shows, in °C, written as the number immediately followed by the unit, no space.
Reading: 30°C
